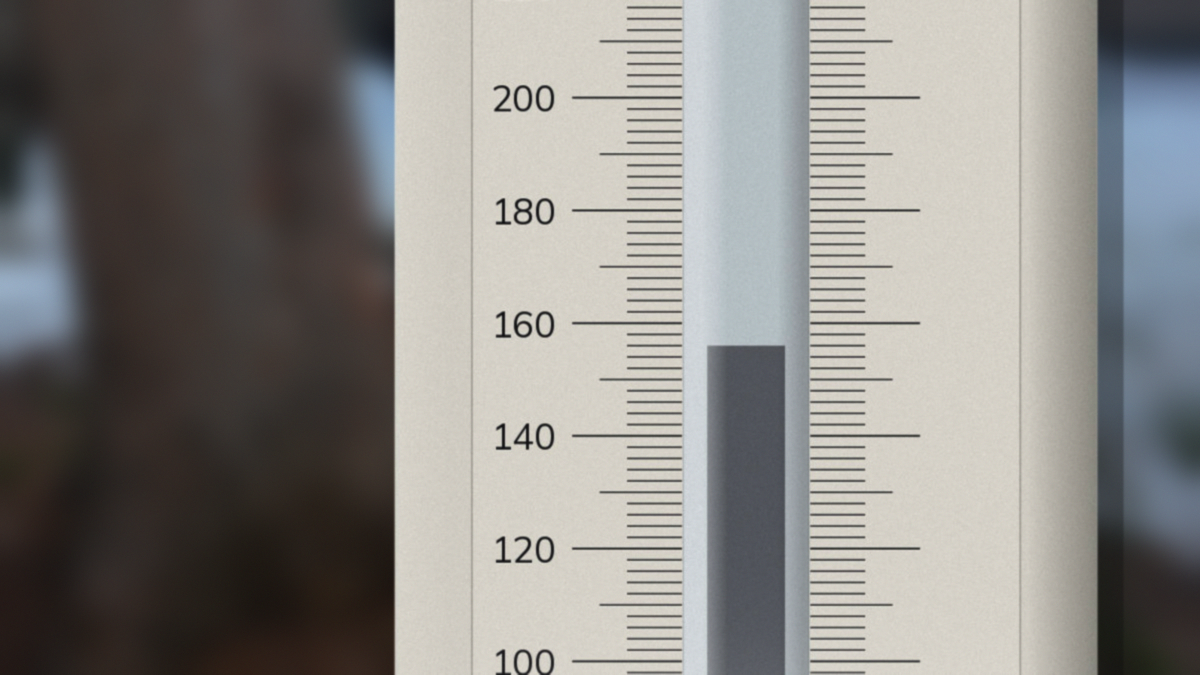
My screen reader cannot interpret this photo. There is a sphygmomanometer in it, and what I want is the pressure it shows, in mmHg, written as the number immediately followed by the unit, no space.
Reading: 156mmHg
